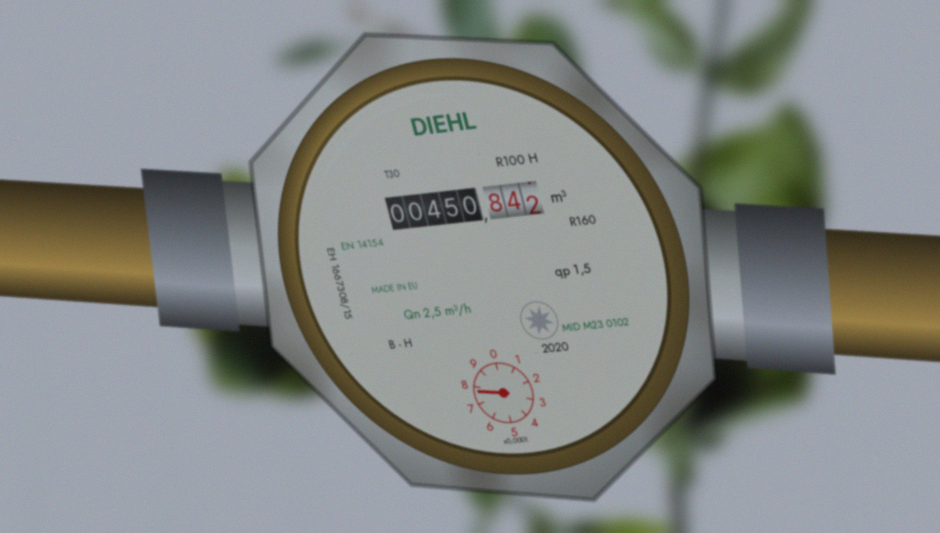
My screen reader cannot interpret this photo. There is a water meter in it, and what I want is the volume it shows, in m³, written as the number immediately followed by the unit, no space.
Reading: 450.8417m³
